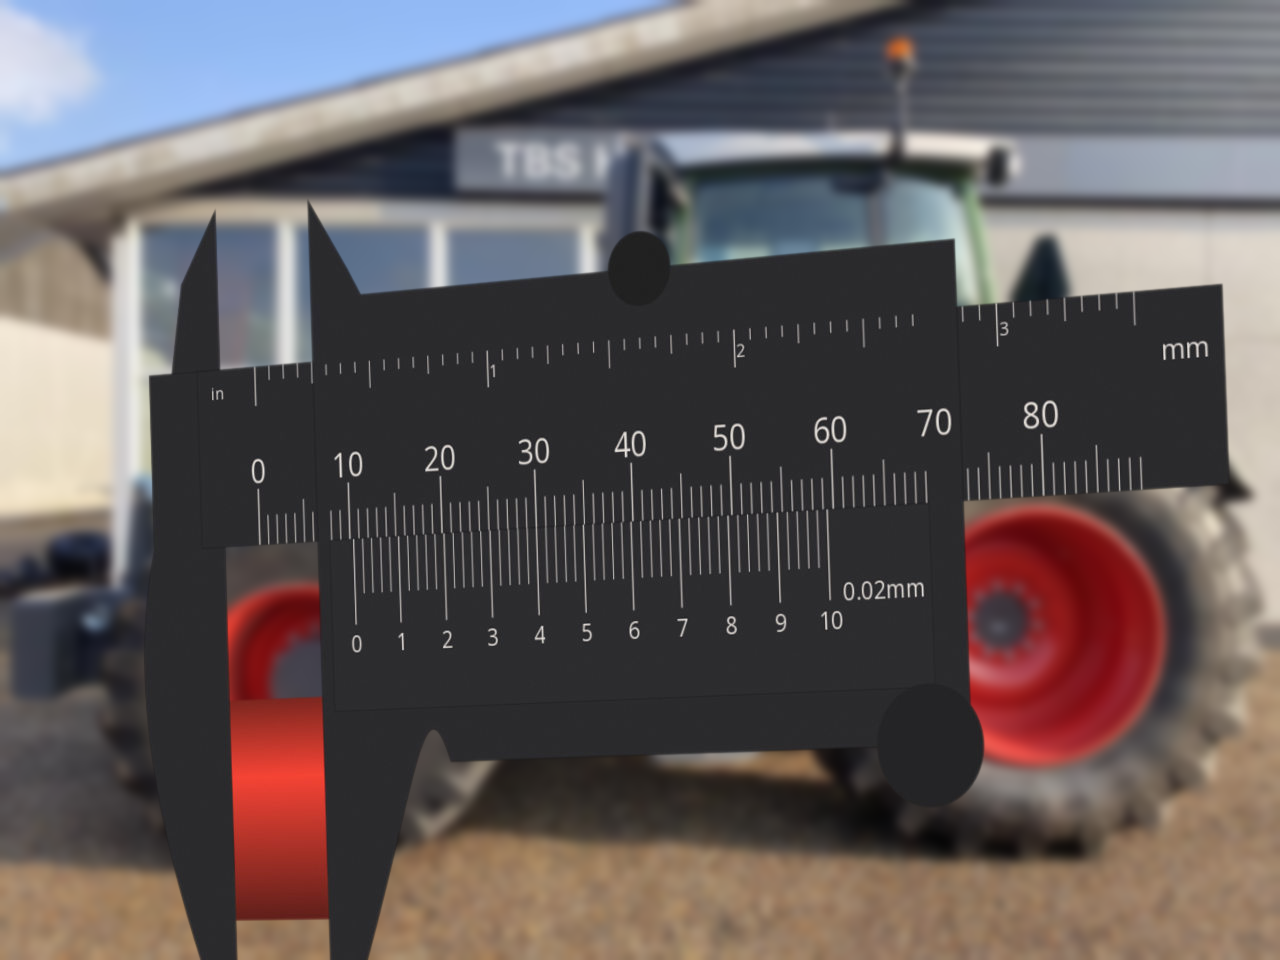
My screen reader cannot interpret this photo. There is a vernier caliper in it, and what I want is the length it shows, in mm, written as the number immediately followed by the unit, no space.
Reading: 10.4mm
